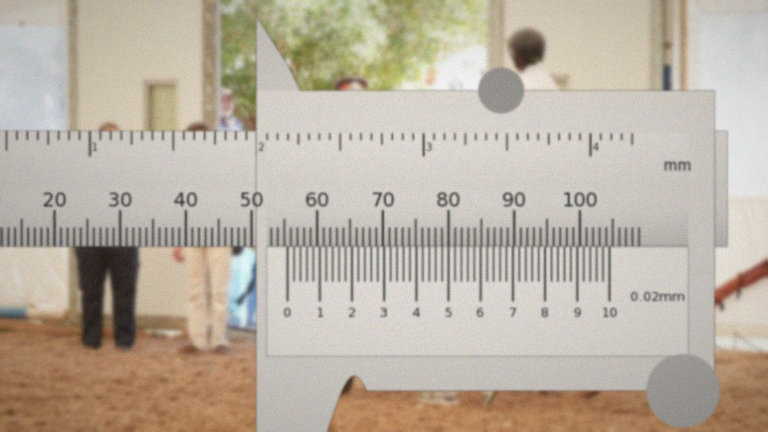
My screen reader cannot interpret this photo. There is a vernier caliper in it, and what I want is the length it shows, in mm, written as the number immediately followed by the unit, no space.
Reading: 55.5mm
